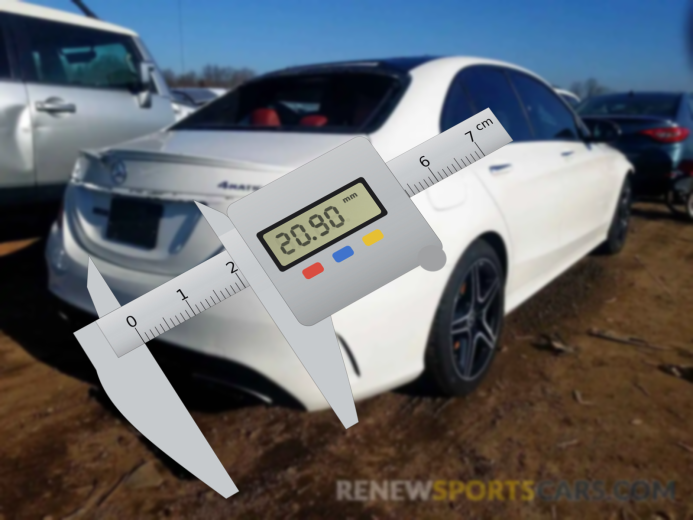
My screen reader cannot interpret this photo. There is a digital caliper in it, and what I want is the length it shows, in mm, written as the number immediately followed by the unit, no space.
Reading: 20.90mm
